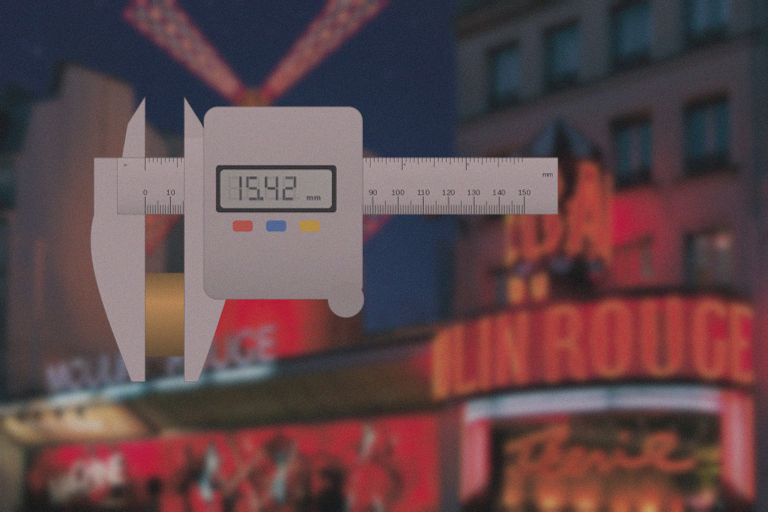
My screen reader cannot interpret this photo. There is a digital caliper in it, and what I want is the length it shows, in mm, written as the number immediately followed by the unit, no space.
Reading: 15.42mm
